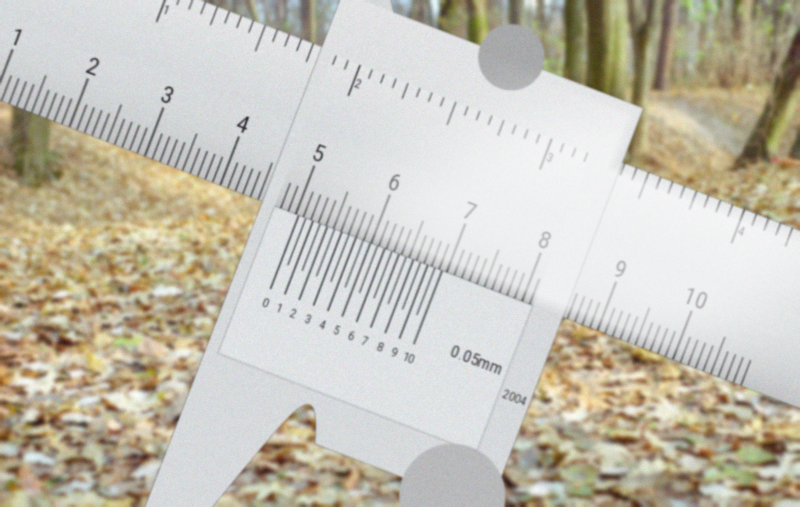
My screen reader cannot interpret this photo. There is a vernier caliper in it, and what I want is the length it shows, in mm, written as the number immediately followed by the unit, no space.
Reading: 50.4mm
